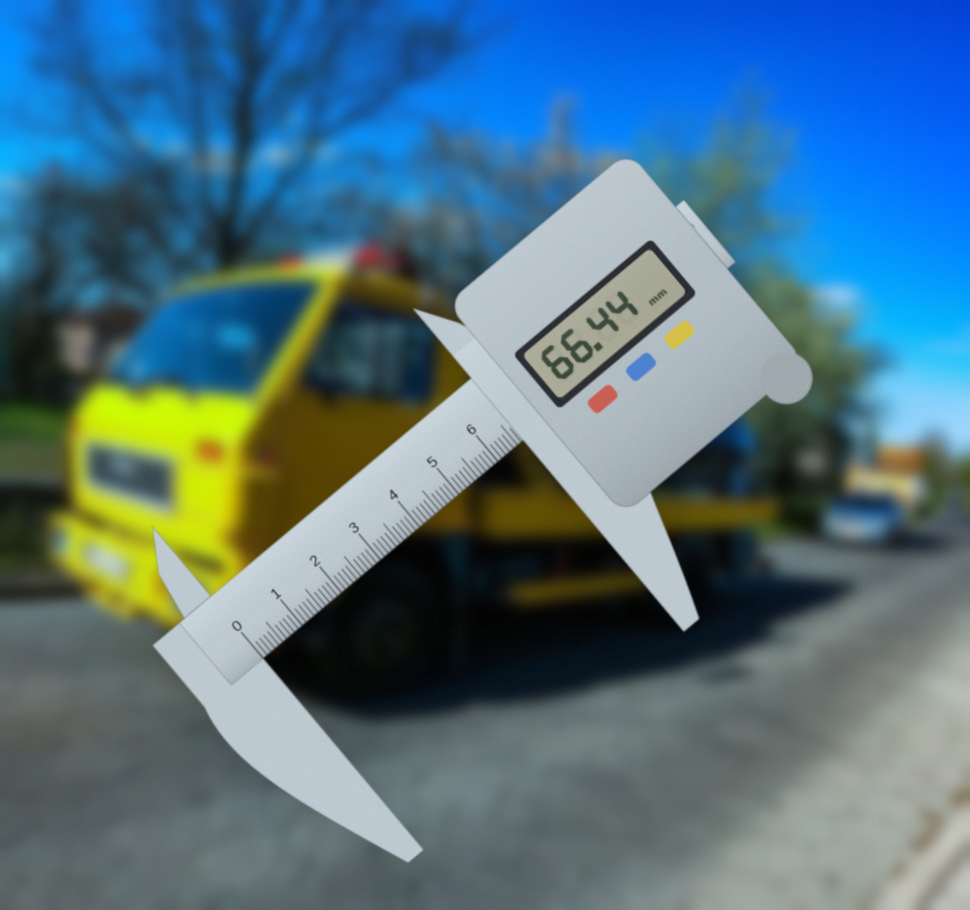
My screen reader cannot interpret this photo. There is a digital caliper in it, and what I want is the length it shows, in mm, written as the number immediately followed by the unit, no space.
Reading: 66.44mm
